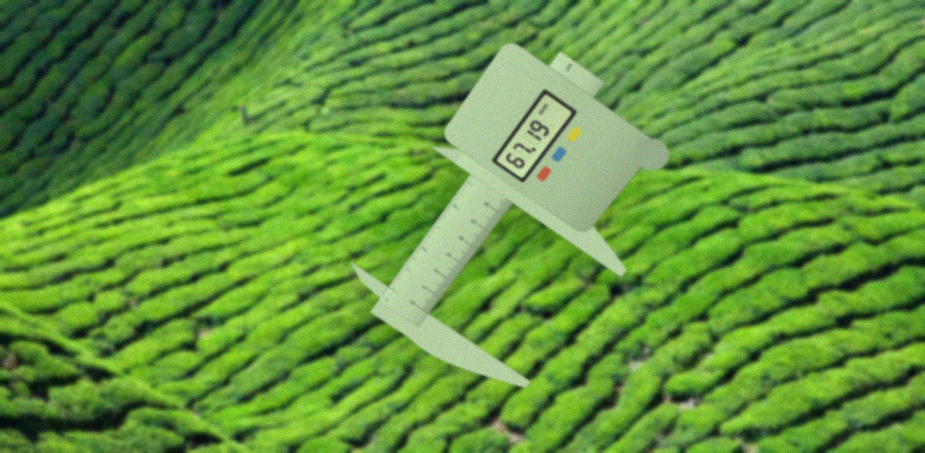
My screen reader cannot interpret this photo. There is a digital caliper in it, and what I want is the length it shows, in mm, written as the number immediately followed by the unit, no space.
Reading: 67.19mm
